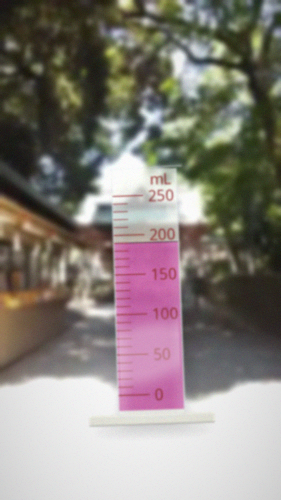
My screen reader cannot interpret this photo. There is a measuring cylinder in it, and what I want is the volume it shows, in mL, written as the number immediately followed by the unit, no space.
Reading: 190mL
